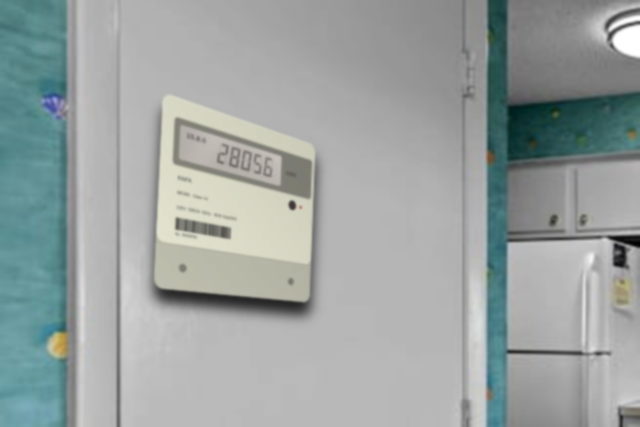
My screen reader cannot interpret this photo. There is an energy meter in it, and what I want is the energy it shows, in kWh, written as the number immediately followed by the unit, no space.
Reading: 28056kWh
